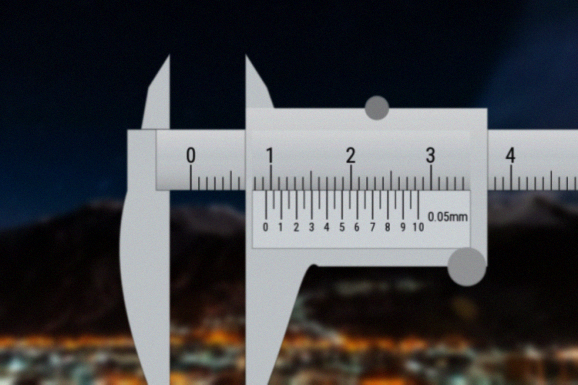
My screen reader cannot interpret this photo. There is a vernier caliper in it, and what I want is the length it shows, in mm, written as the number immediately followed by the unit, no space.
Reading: 9.4mm
